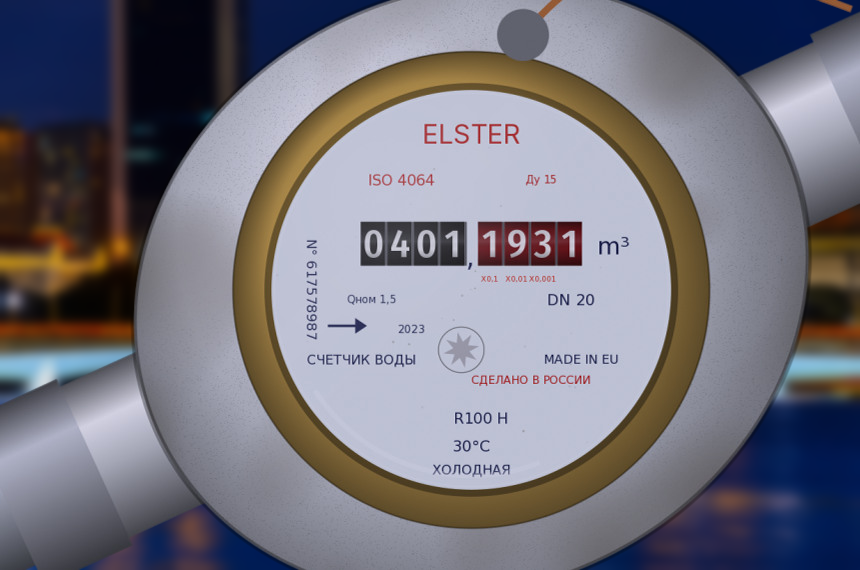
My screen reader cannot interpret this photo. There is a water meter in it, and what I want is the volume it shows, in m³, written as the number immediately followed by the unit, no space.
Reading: 401.1931m³
